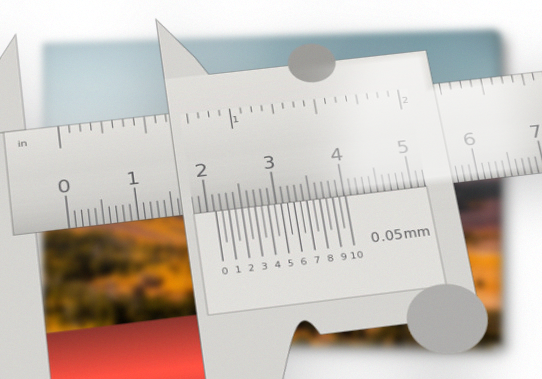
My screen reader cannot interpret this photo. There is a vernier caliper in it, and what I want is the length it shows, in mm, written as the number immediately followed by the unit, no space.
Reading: 21.2mm
